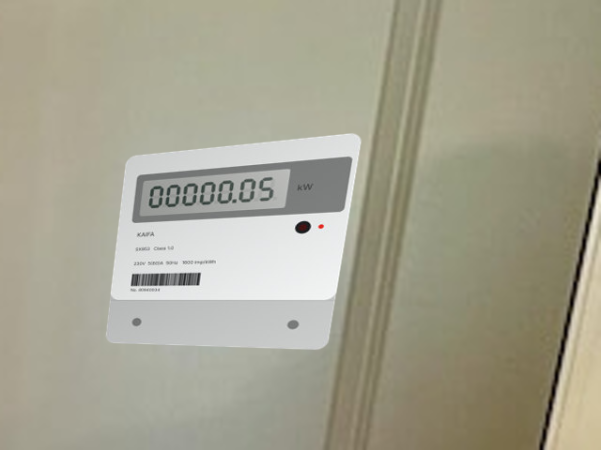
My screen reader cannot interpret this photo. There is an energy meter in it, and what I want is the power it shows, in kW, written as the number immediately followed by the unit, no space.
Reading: 0.05kW
